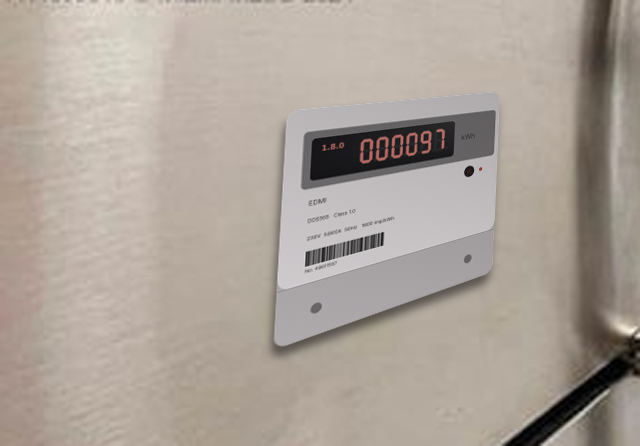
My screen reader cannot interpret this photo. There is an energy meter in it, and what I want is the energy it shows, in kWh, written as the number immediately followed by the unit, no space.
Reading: 97kWh
